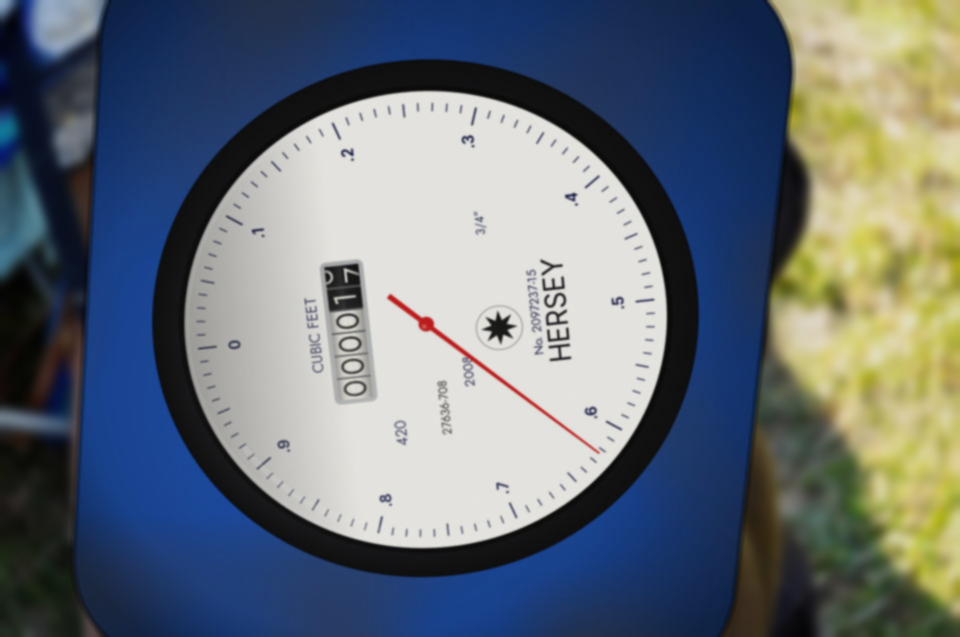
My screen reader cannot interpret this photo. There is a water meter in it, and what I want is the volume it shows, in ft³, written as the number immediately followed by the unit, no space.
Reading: 16.62ft³
